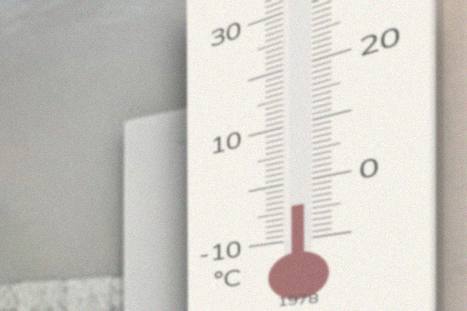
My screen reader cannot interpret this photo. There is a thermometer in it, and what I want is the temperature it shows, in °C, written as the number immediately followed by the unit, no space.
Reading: -4°C
